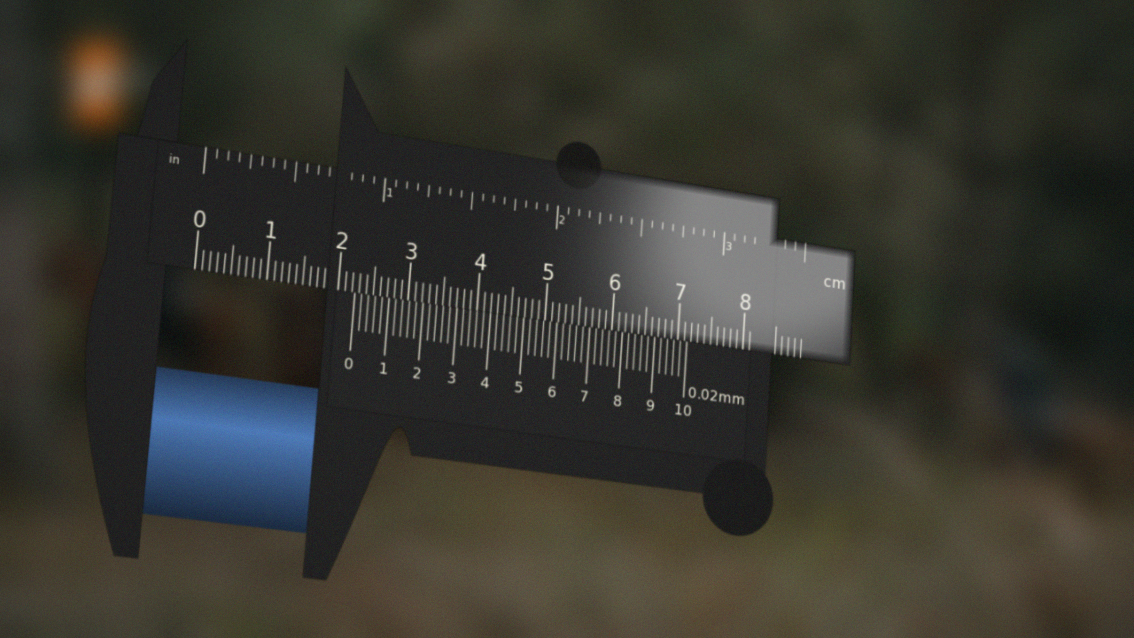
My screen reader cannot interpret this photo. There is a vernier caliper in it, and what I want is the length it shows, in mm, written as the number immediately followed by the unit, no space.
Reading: 22.4mm
